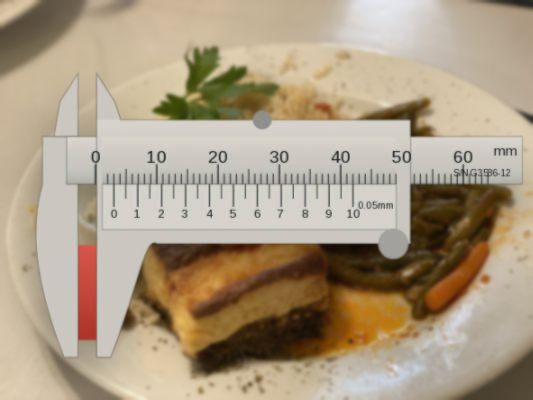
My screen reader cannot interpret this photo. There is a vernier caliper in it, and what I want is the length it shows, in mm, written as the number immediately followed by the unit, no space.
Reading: 3.0mm
